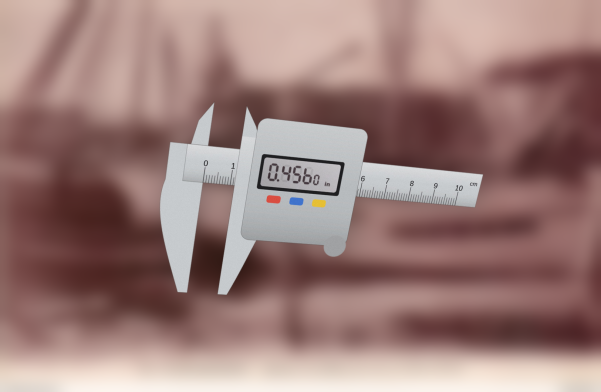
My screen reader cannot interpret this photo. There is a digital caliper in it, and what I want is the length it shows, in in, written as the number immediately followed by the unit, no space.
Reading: 0.4560in
